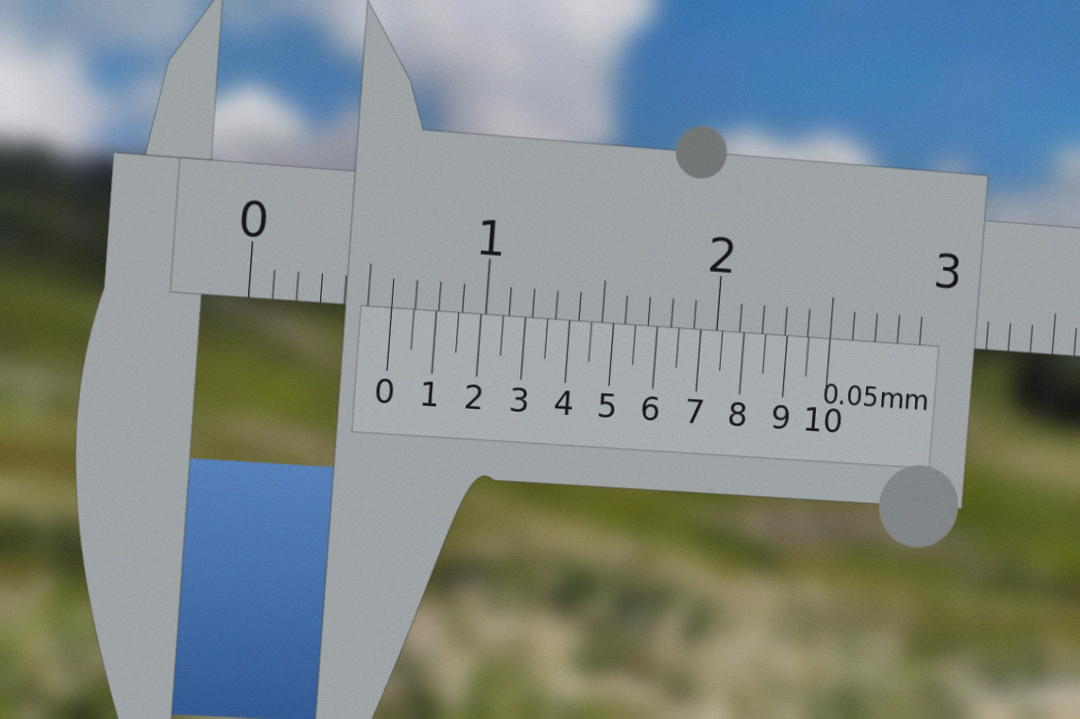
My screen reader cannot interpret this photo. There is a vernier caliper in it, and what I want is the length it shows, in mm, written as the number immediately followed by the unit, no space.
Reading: 6.0mm
